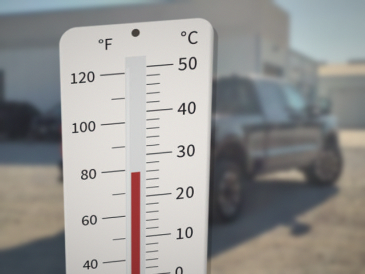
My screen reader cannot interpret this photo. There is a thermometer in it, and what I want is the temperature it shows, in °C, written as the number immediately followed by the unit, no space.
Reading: 26°C
